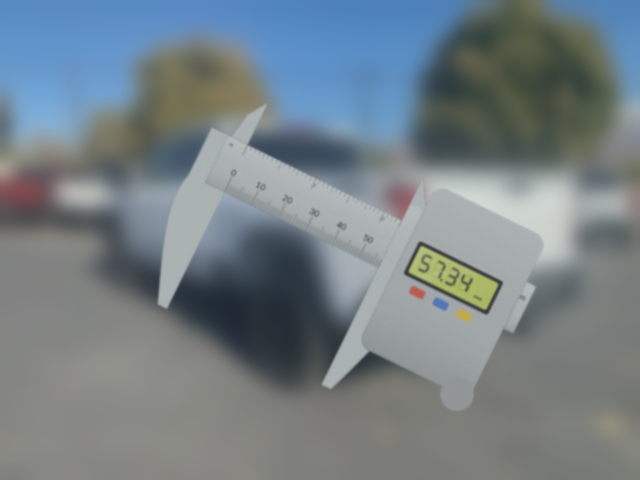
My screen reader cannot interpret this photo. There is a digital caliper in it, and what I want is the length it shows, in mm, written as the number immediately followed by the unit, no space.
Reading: 57.34mm
